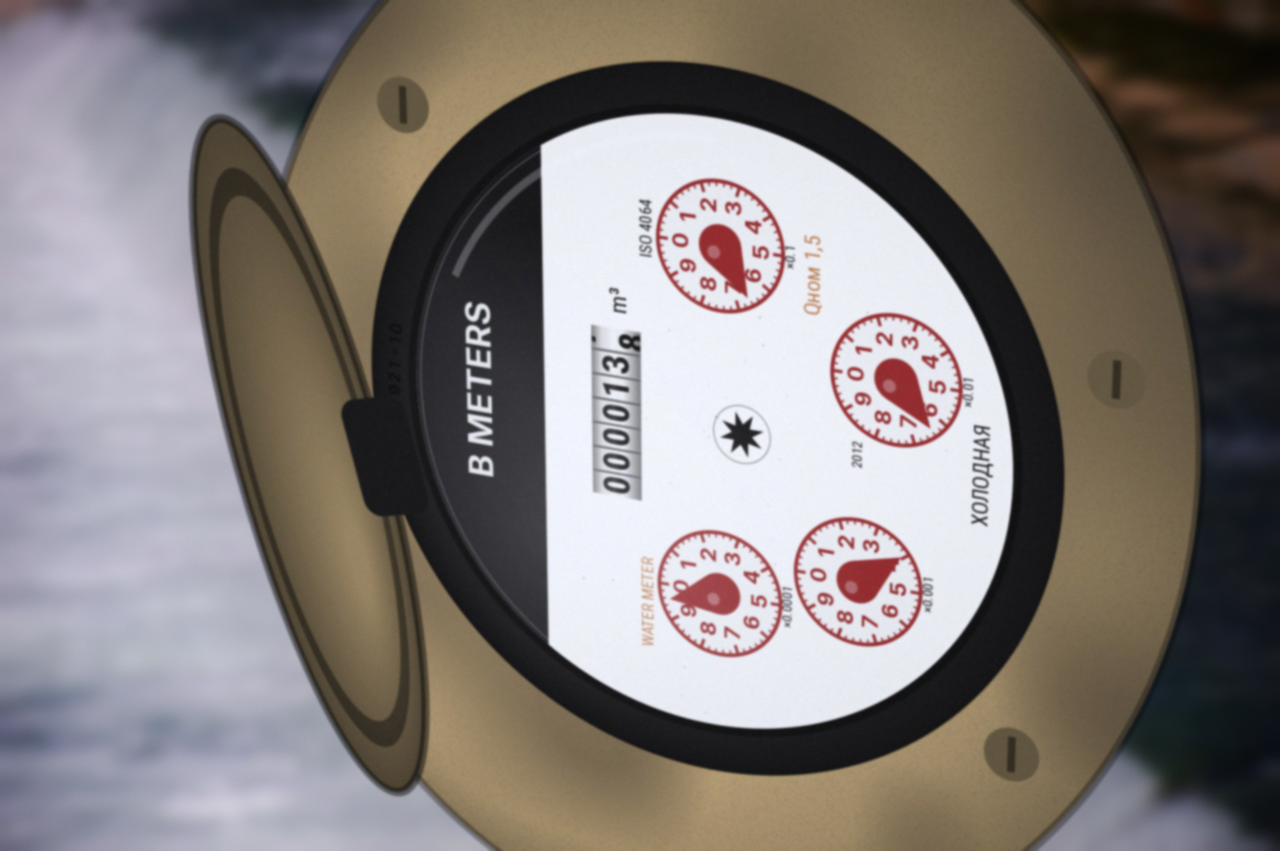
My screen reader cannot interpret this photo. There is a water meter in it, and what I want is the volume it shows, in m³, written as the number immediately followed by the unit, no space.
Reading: 137.6639m³
